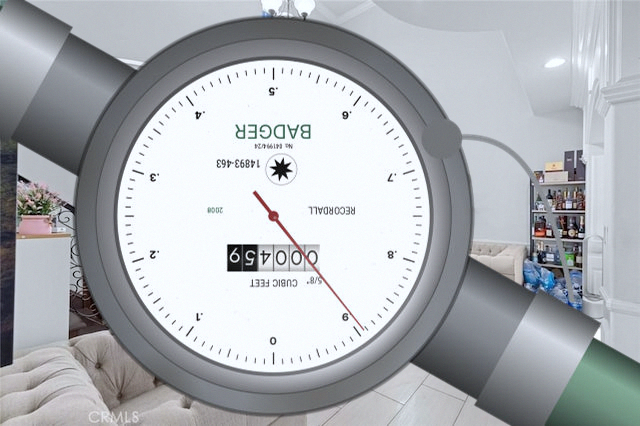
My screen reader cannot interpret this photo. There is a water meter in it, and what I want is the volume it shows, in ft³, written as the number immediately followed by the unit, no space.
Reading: 458.89ft³
